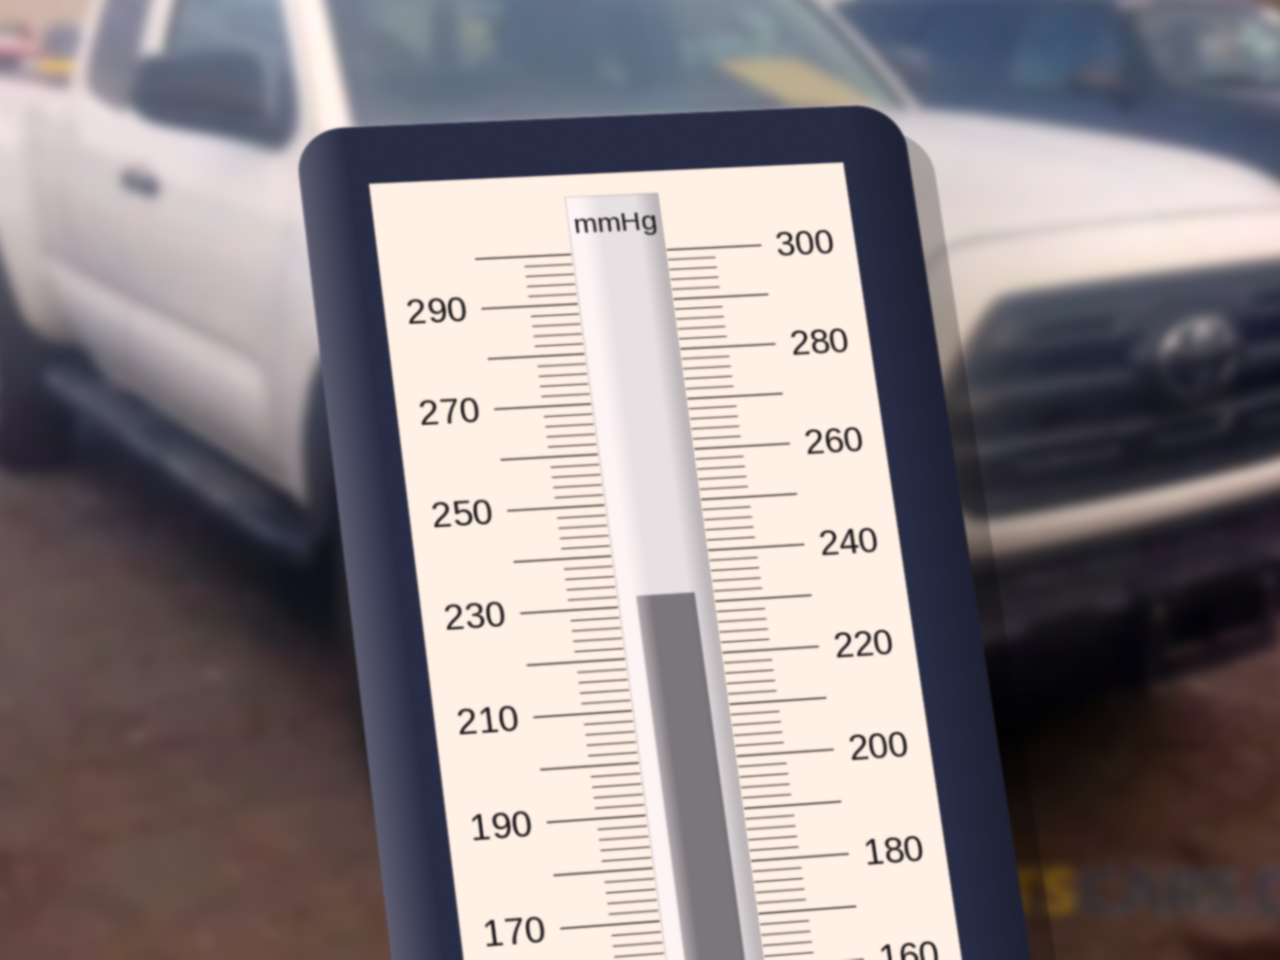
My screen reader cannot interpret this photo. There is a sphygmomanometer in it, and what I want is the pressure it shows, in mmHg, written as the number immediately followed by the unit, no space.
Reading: 232mmHg
